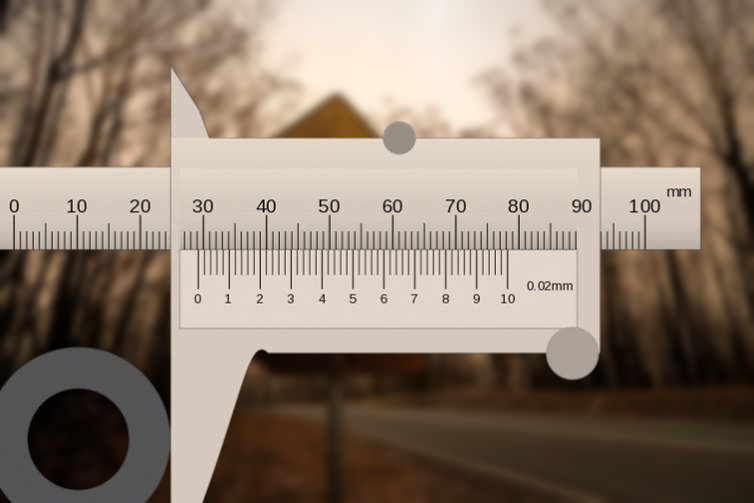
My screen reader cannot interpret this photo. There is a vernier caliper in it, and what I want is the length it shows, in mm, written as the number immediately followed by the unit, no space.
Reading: 29.2mm
